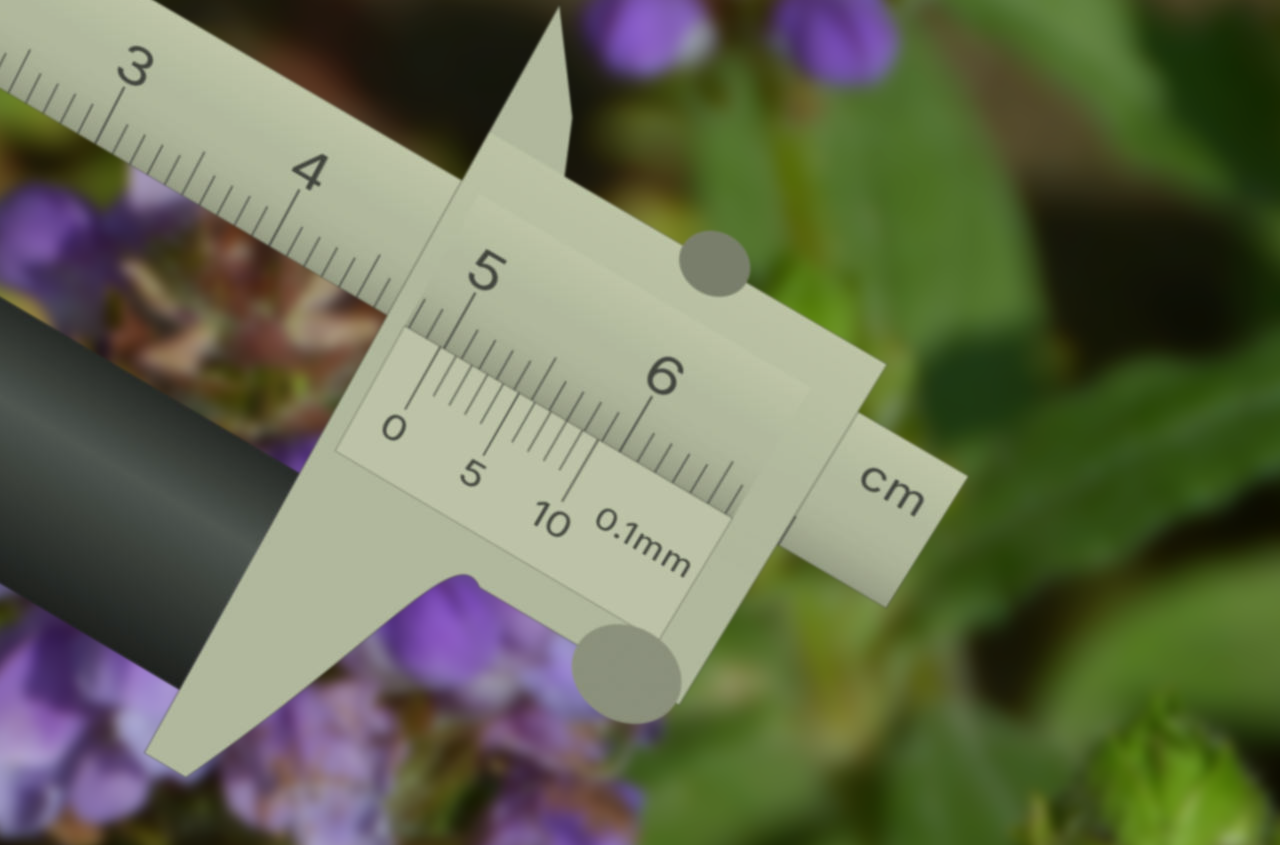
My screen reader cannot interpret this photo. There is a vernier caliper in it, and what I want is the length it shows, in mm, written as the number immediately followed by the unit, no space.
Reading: 49.8mm
